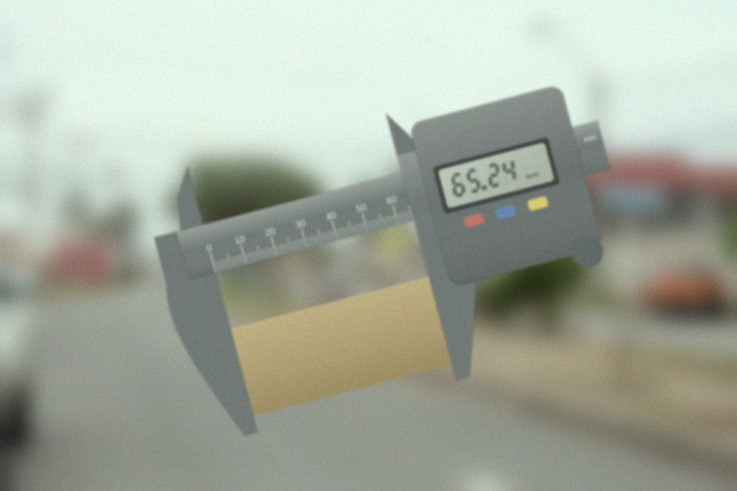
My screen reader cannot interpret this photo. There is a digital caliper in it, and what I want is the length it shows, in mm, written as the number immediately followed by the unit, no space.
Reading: 65.24mm
